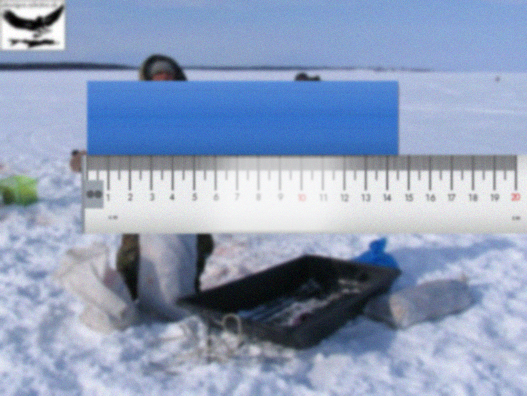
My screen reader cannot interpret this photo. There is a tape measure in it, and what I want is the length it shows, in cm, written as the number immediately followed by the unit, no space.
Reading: 14.5cm
